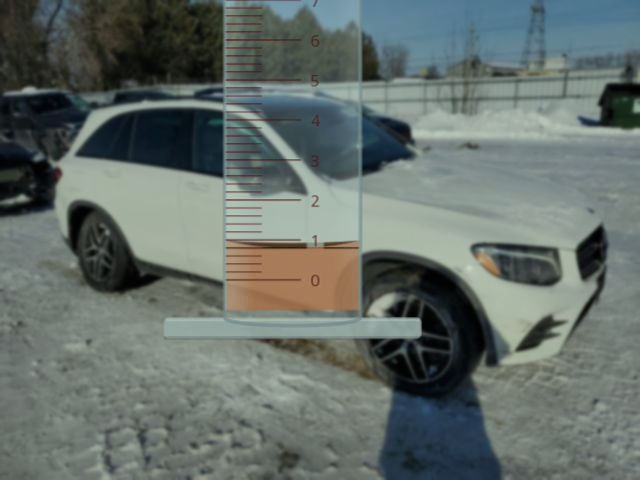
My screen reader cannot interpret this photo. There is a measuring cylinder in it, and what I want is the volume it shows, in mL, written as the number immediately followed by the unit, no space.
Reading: 0.8mL
